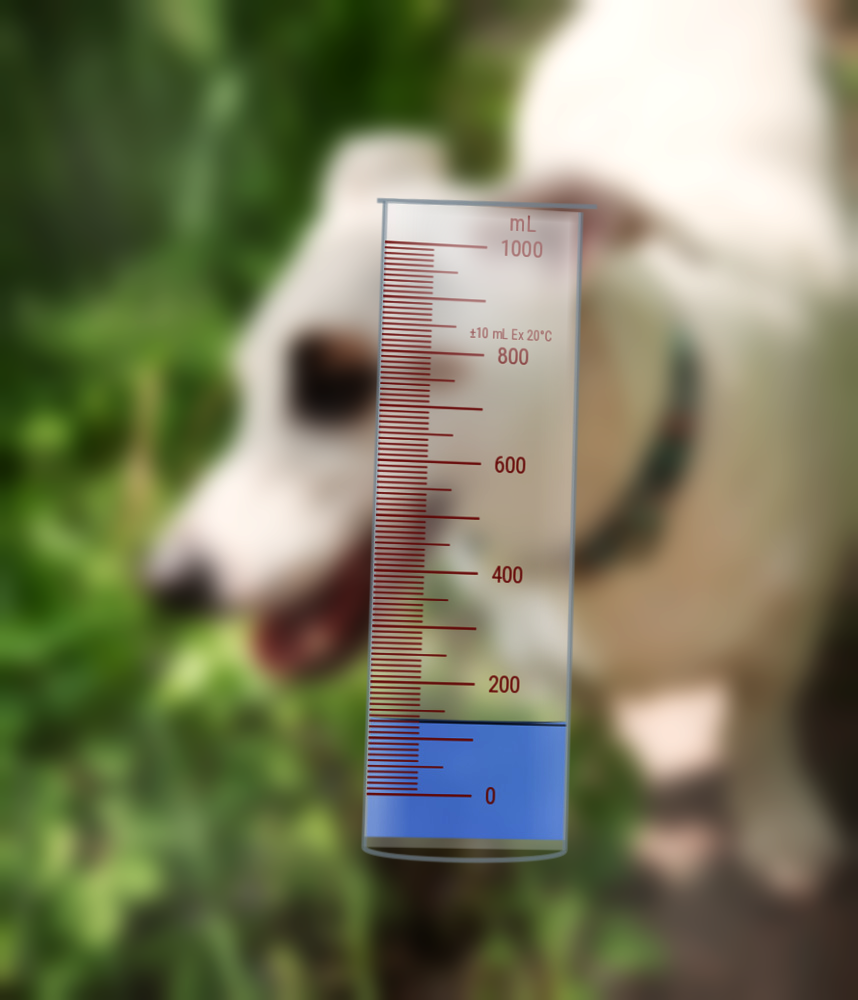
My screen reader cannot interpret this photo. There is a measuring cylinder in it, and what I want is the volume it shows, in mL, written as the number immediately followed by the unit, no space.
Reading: 130mL
